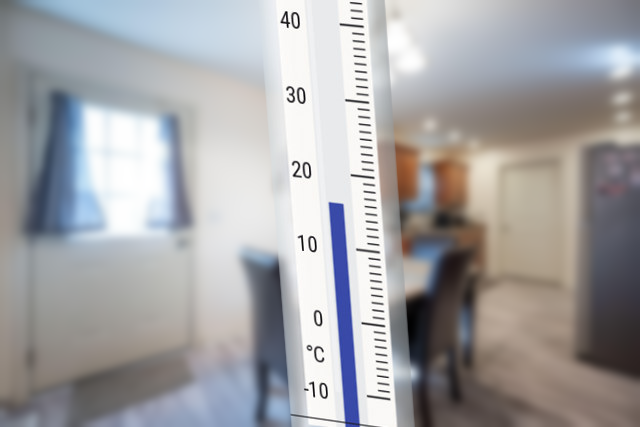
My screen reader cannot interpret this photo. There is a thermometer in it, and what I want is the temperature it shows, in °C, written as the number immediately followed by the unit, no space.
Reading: 16°C
